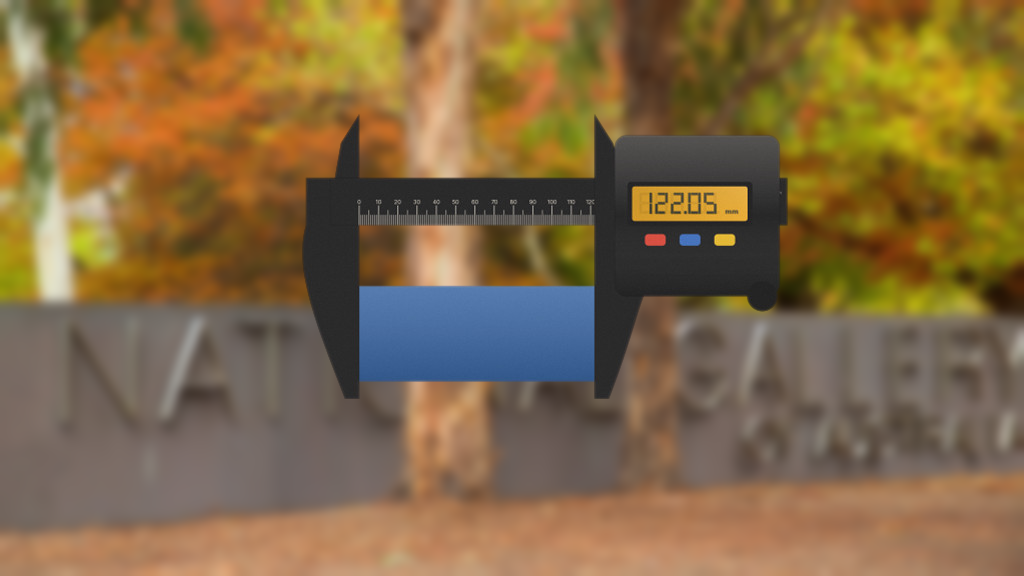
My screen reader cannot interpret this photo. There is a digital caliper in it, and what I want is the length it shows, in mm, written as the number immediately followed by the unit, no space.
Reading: 122.05mm
